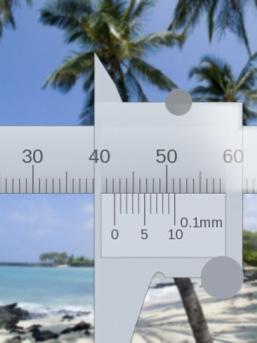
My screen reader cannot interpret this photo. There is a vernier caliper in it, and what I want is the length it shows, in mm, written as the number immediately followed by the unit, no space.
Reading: 42.2mm
